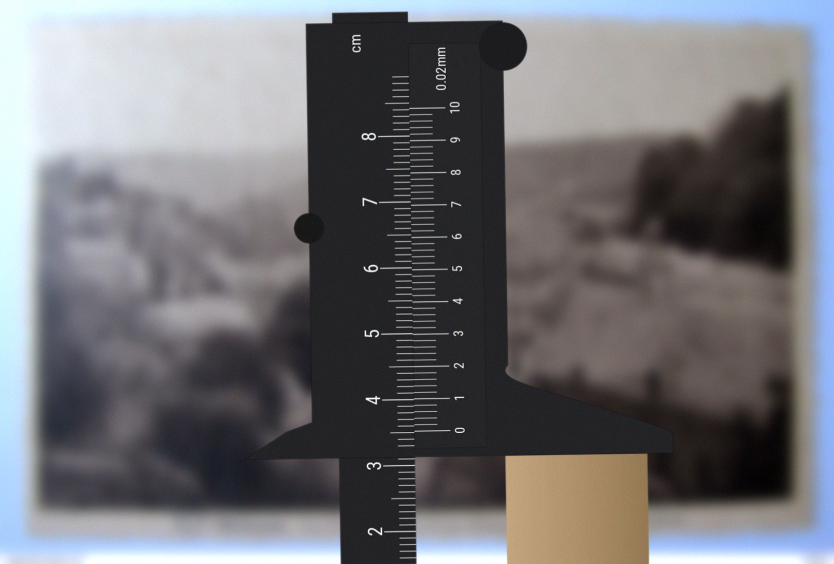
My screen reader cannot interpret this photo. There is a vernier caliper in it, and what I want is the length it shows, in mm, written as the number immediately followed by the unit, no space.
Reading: 35.2mm
